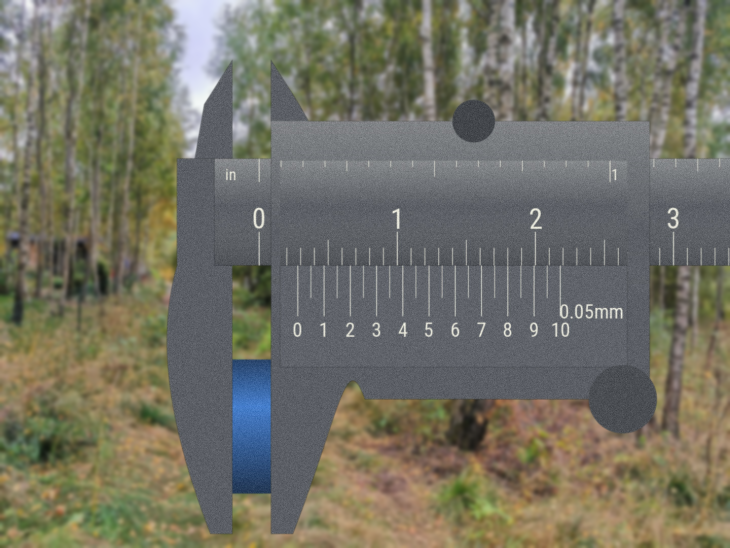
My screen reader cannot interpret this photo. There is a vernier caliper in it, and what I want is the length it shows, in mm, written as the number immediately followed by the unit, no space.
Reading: 2.8mm
